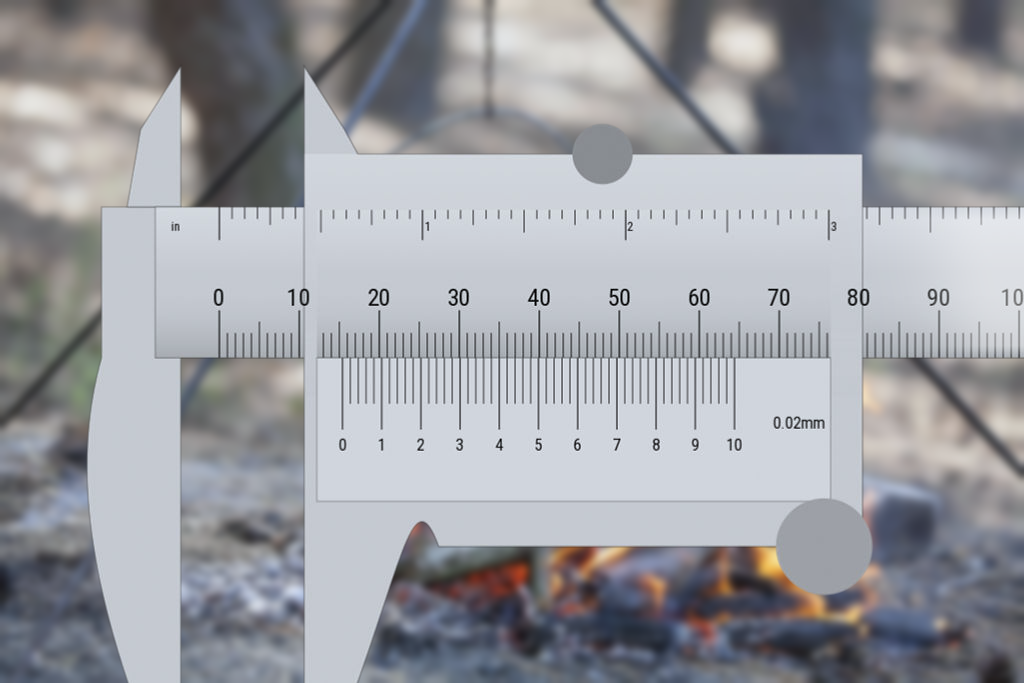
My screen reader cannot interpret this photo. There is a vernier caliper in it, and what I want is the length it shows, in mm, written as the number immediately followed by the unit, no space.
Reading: 15.4mm
